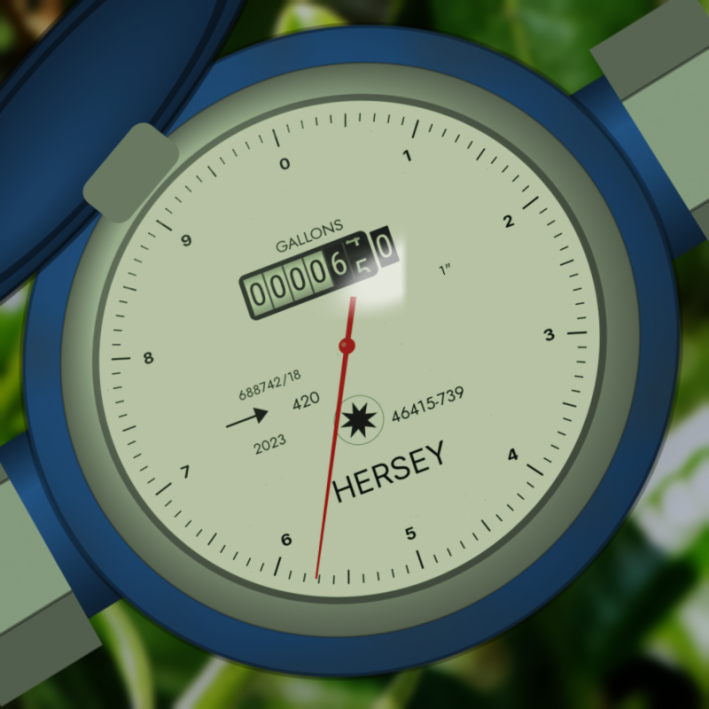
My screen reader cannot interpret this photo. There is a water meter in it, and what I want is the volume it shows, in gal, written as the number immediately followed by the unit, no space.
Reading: 645.7gal
